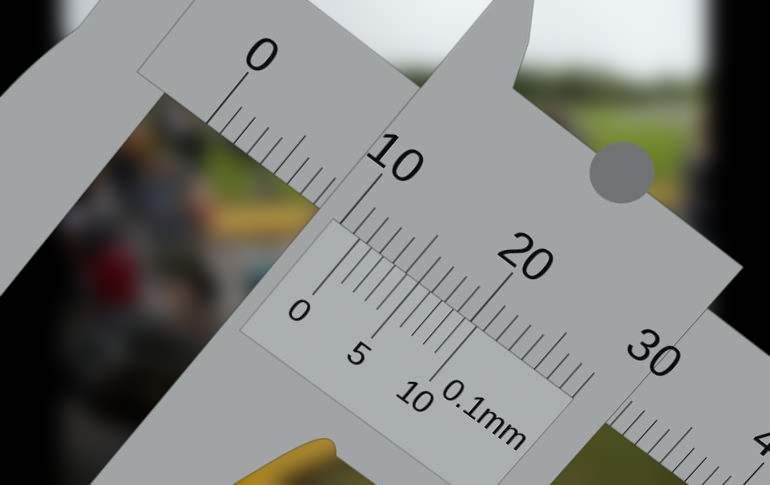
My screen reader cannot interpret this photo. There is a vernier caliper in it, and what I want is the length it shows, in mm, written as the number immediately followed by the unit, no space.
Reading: 11.5mm
